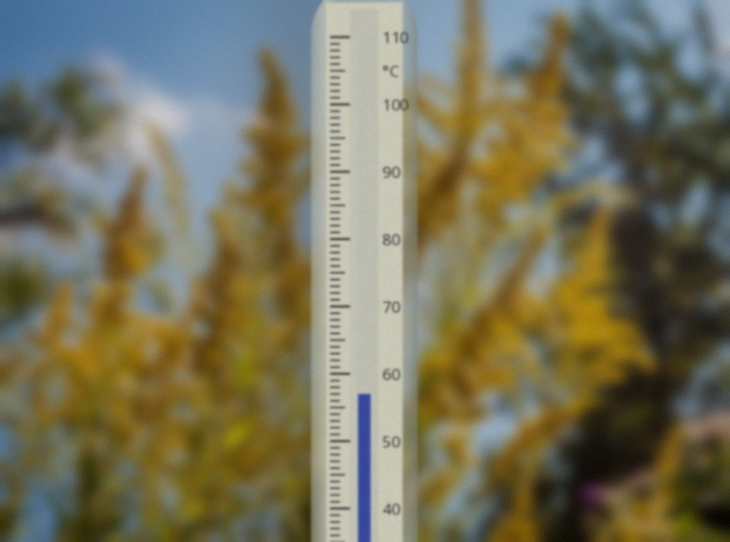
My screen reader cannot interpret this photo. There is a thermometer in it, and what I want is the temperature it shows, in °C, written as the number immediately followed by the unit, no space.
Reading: 57°C
